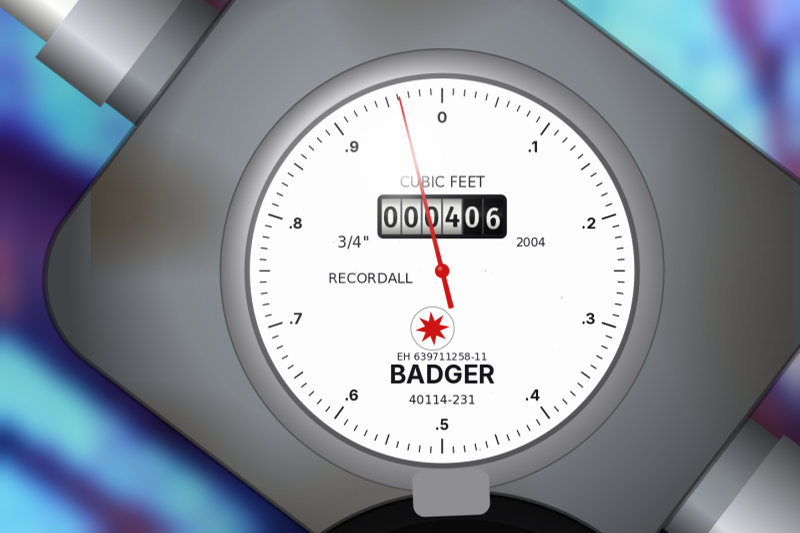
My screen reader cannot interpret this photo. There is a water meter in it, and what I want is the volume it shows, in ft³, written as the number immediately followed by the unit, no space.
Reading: 405.96ft³
